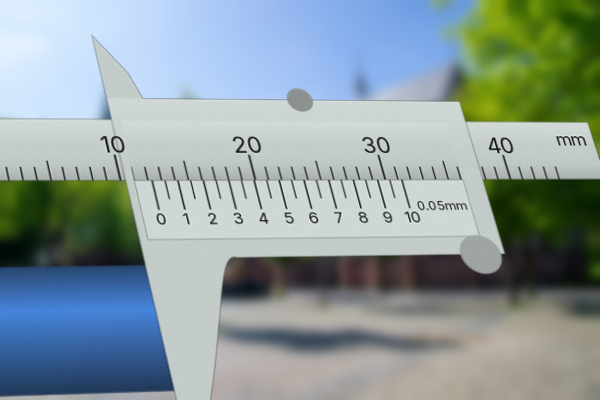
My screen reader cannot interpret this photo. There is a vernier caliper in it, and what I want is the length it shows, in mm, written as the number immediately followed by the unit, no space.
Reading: 12.3mm
